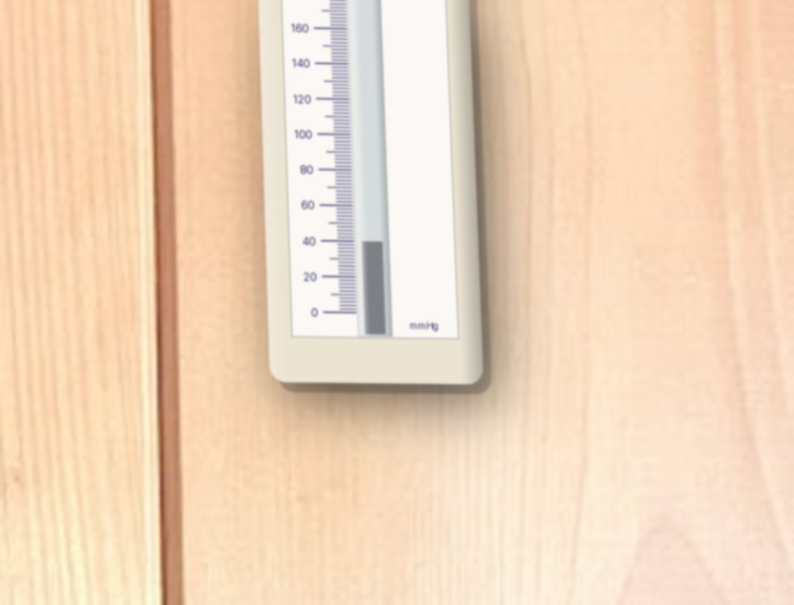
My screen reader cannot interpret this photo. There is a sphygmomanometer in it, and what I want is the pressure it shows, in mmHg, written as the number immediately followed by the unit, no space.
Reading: 40mmHg
